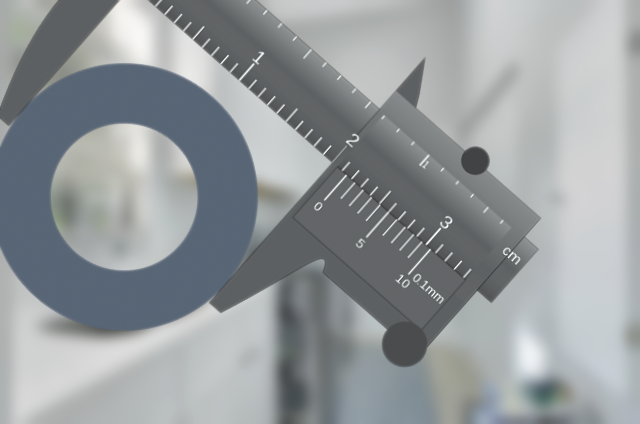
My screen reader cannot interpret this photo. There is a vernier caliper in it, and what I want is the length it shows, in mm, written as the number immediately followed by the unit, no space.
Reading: 21.5mm
